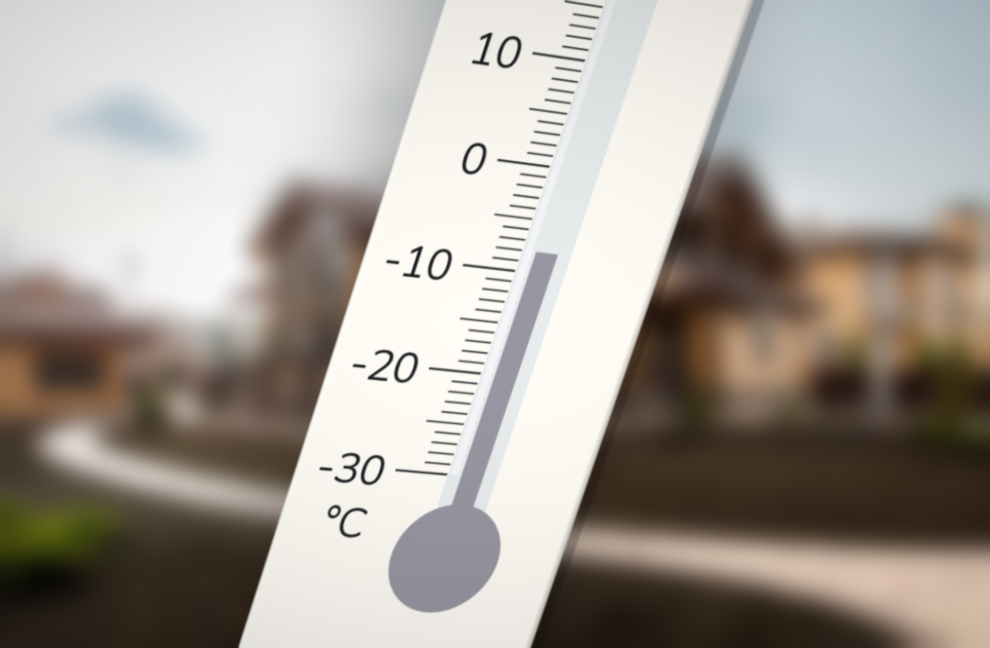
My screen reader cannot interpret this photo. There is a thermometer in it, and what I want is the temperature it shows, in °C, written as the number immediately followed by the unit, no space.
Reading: -8°C
